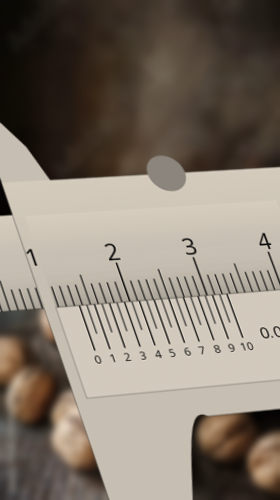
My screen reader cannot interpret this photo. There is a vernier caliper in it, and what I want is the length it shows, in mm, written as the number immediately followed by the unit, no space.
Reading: 13.6mm
